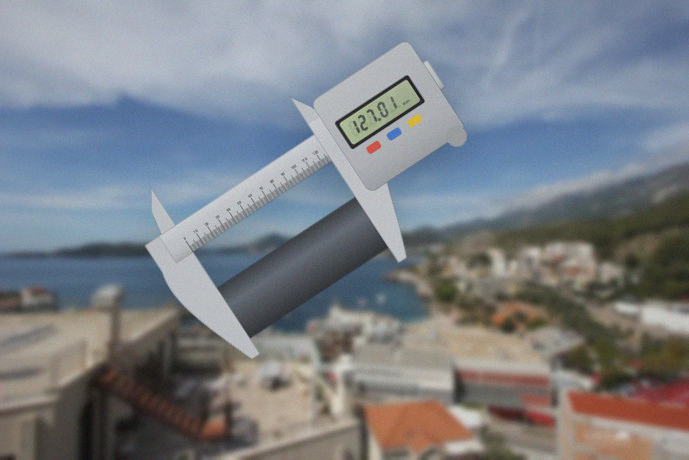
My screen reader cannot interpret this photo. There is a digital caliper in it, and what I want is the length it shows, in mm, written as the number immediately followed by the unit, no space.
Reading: 127.01mm
